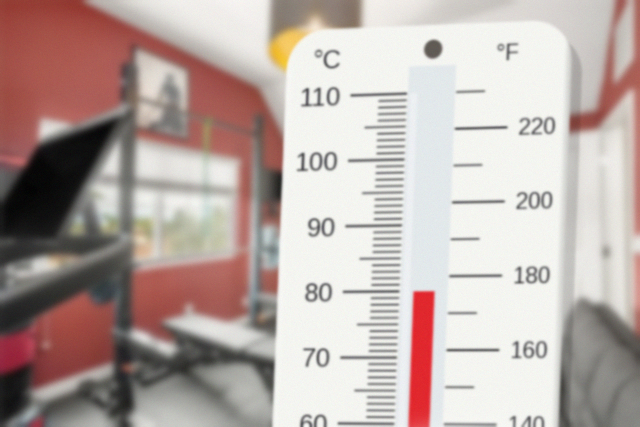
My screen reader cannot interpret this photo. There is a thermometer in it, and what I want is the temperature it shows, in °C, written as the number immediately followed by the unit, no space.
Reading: 80°C
